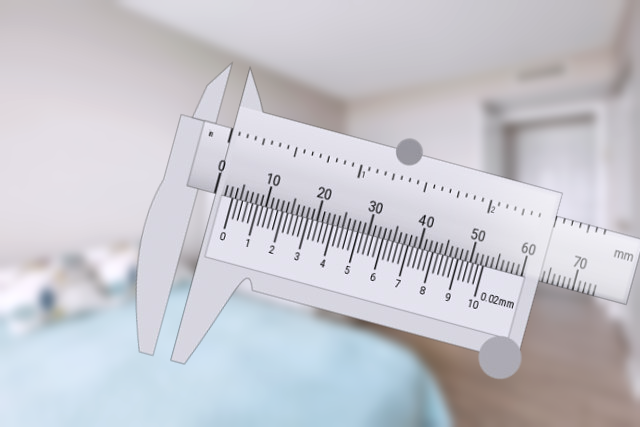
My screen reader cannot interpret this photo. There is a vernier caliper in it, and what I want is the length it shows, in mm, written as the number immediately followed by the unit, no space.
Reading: 3.5mm
